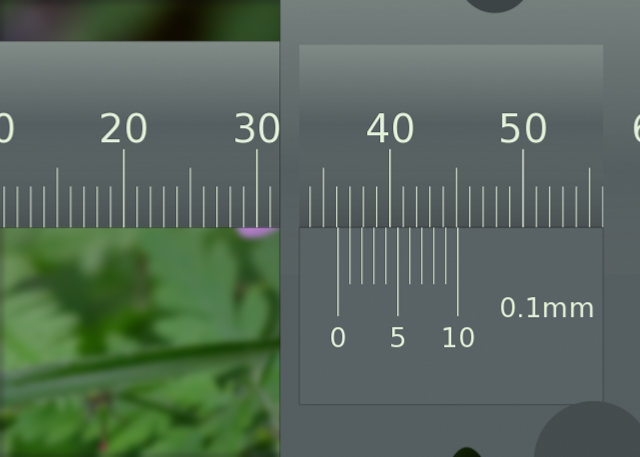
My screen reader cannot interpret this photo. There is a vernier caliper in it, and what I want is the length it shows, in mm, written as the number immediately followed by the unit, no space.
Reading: 36.1mm
